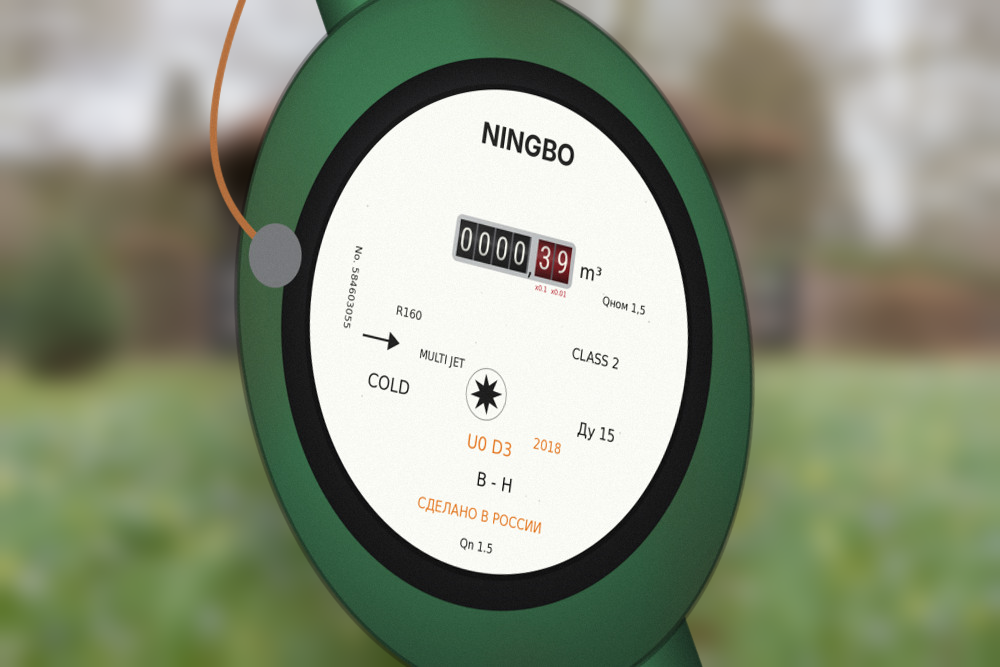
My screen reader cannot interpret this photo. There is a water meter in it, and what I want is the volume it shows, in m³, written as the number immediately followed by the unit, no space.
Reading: 0.39m³
